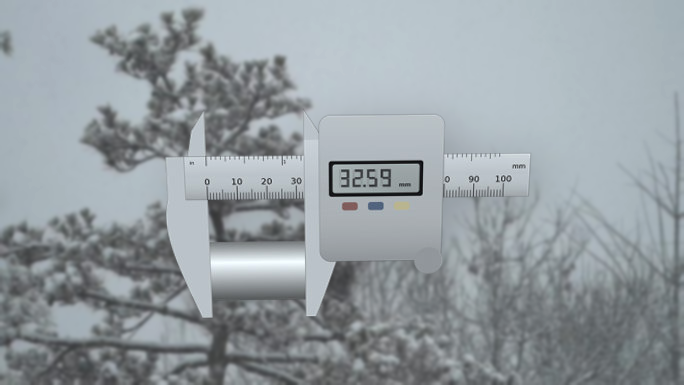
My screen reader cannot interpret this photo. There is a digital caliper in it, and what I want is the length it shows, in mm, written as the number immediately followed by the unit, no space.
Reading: 32.59mm
